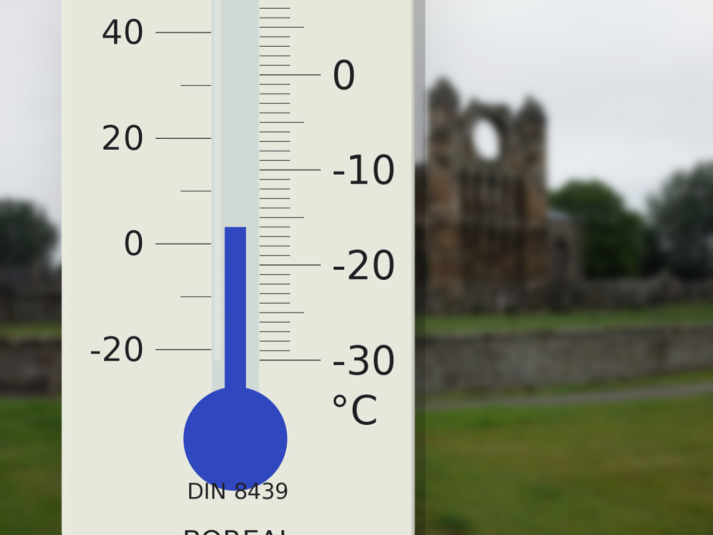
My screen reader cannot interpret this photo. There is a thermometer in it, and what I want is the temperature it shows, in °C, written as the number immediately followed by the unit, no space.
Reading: -16°C
